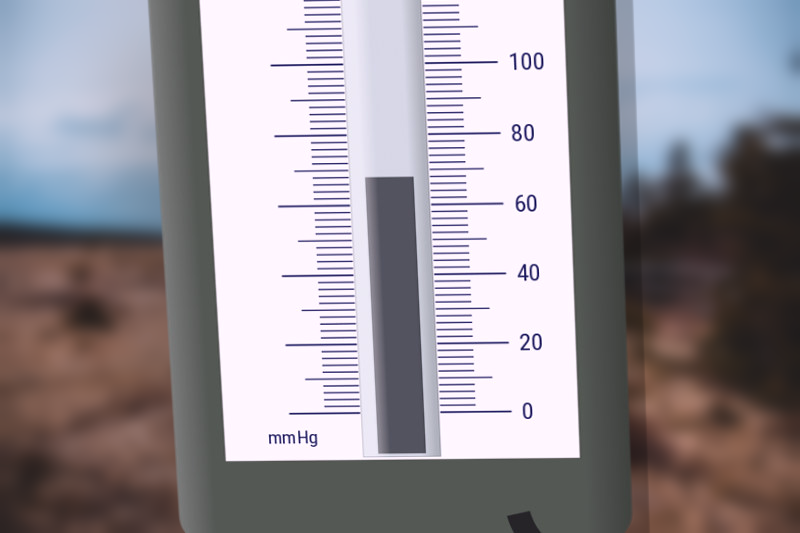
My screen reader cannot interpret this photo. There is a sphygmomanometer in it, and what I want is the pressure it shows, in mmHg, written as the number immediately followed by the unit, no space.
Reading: 68mmHg
